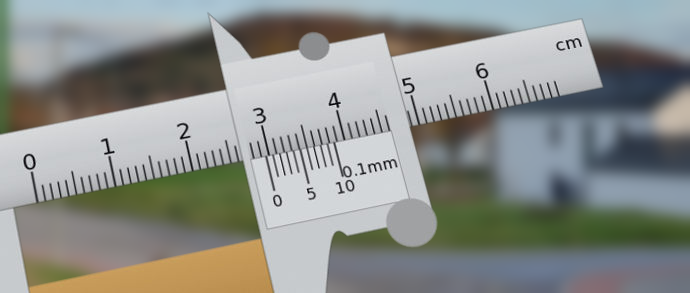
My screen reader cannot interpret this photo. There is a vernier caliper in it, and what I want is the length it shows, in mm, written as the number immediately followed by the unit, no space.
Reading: 29.6mm
